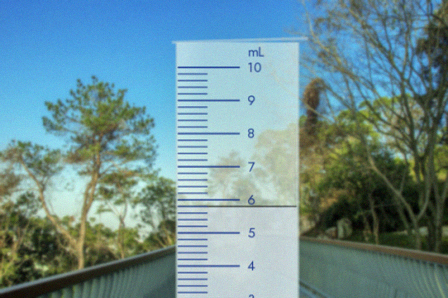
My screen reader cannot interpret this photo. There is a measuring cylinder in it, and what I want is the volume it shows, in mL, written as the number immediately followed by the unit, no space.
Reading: 5.8mL
